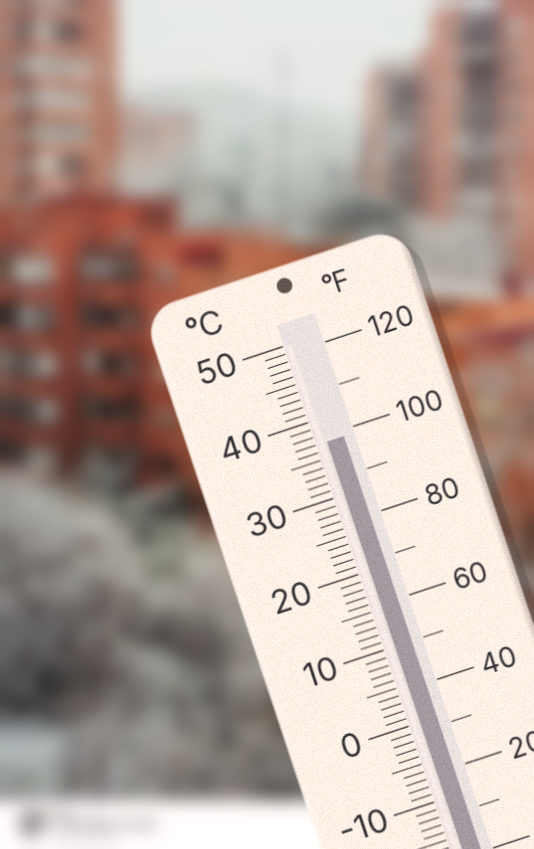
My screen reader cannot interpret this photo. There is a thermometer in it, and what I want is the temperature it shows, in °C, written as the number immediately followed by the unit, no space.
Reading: 37°C
